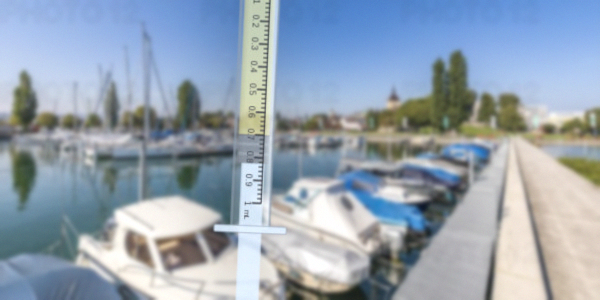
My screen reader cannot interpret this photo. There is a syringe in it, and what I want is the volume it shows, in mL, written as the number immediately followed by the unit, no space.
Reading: 0.7mL
